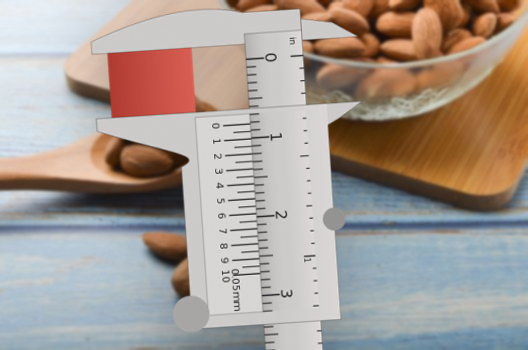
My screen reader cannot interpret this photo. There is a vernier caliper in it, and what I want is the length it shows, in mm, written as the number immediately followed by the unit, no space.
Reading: 8.2mm
